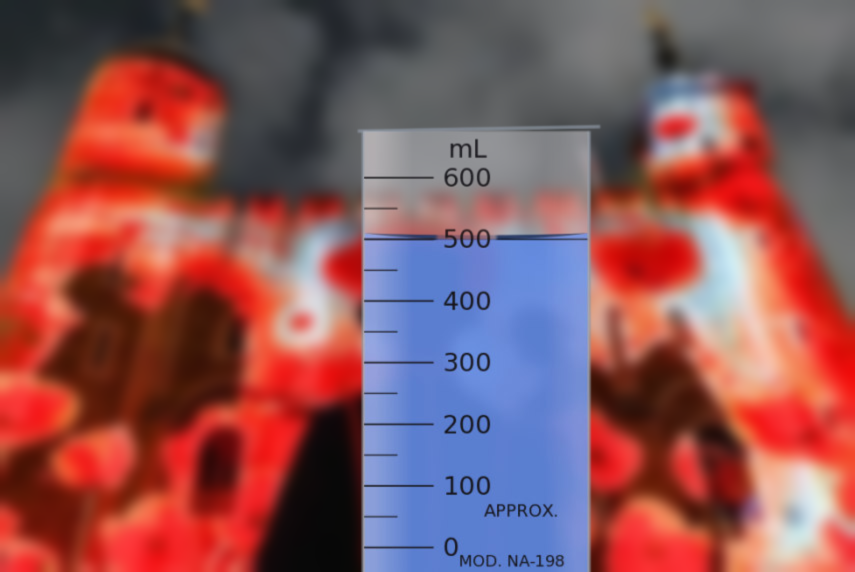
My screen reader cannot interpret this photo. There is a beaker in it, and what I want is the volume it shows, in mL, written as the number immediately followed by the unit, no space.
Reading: 500mL
